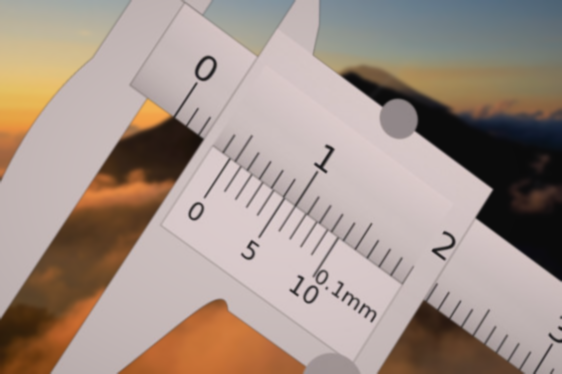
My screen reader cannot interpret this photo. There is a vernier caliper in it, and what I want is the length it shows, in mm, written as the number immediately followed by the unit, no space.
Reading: 4.6mm
